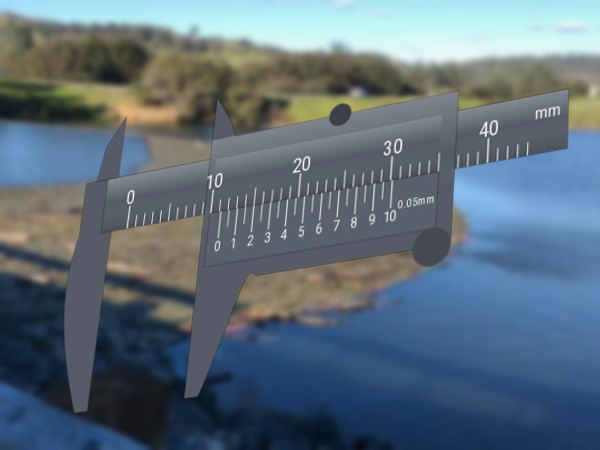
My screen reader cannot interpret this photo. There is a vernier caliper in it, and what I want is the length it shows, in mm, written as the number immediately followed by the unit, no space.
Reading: 11.2mm
